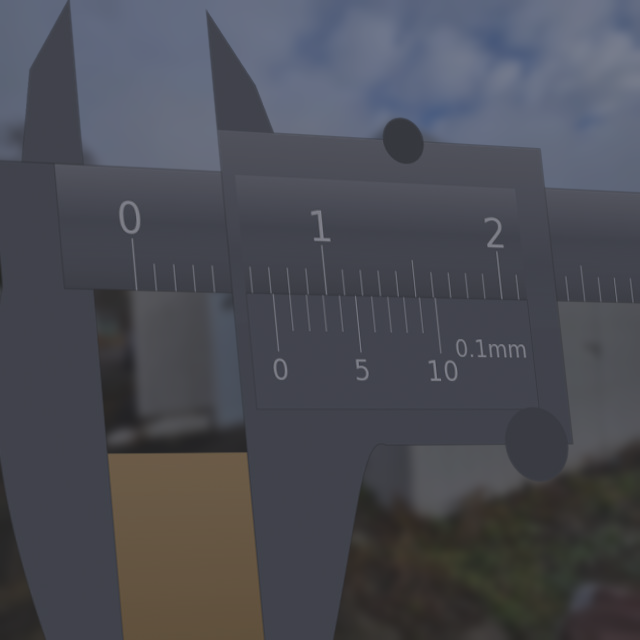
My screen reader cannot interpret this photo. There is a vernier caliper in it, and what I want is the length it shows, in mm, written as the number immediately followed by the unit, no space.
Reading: 7.1mm
